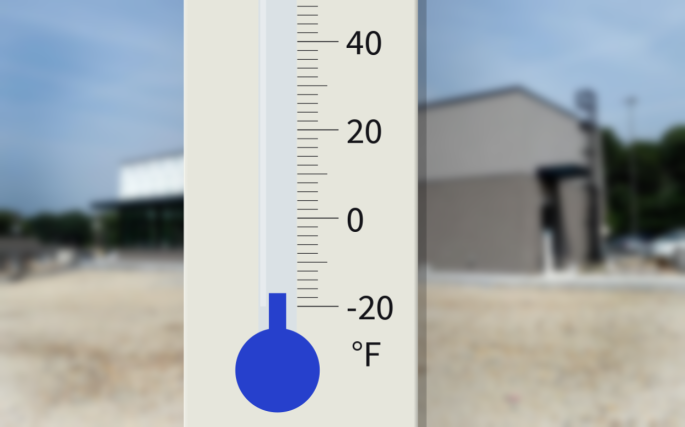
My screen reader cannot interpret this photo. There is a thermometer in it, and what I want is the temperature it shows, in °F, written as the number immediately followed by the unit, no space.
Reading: -17°F
